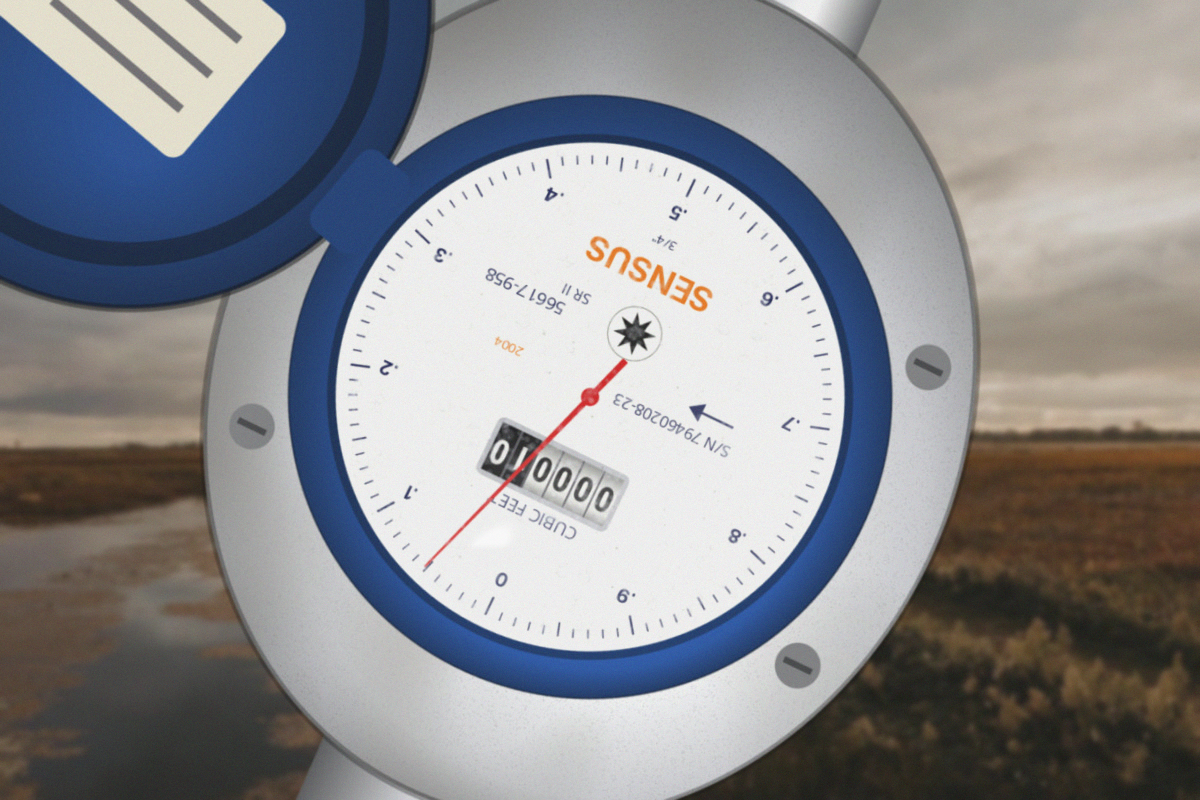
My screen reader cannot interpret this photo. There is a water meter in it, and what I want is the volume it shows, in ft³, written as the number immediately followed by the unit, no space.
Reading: 10.05ft³
